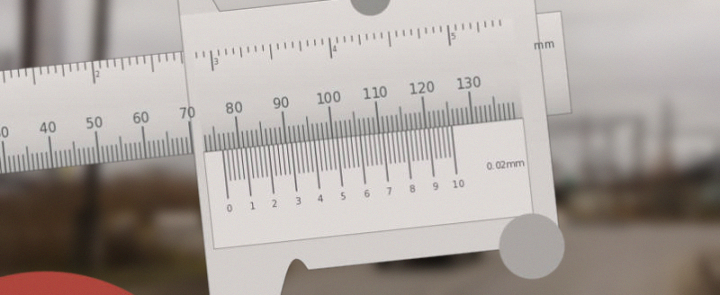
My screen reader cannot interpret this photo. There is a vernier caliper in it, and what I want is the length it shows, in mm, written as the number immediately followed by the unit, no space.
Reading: 76.5mm
